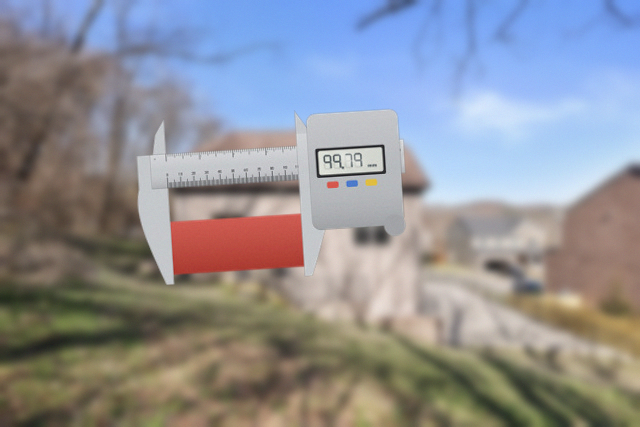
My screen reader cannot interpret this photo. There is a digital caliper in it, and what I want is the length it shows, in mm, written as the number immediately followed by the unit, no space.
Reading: 99.79mm
